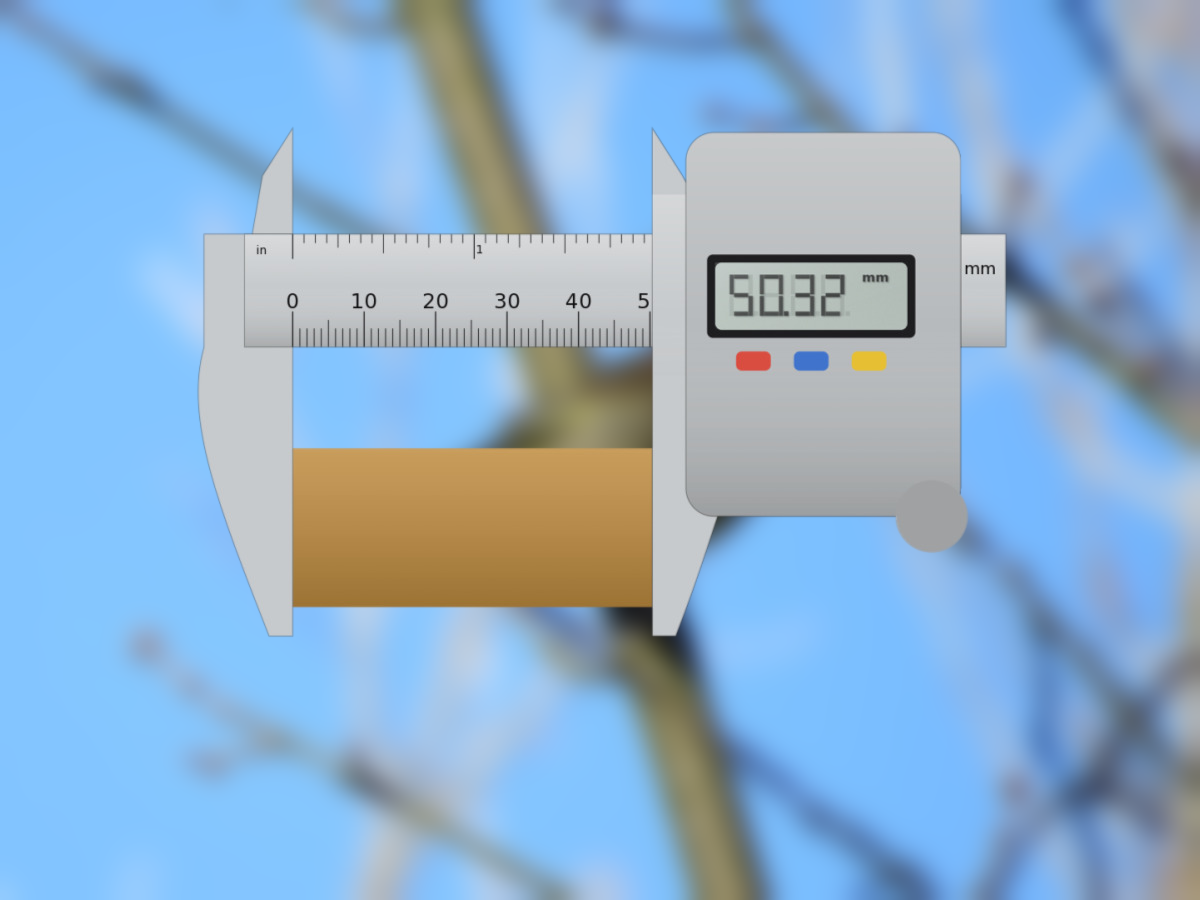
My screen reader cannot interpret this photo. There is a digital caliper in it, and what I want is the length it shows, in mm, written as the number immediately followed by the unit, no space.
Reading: 50.32mm
